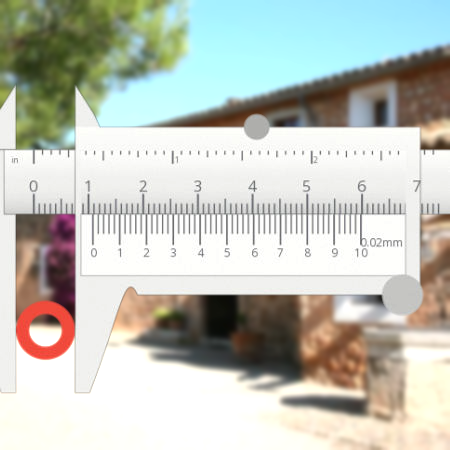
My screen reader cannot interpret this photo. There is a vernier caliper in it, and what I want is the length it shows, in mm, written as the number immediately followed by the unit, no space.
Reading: 10.8mm
